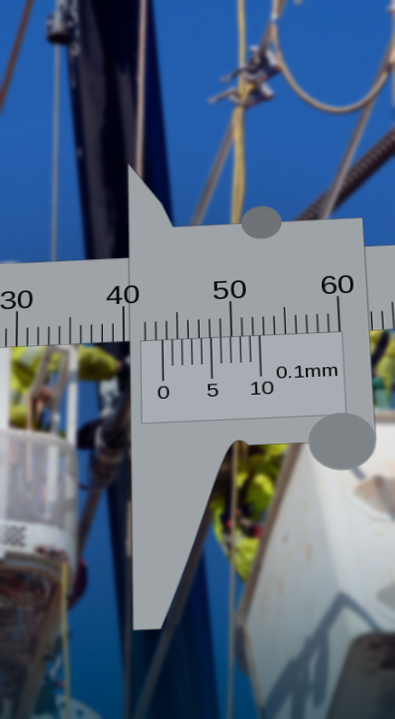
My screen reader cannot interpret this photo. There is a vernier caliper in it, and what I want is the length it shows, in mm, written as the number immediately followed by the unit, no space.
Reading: 43.6mm
